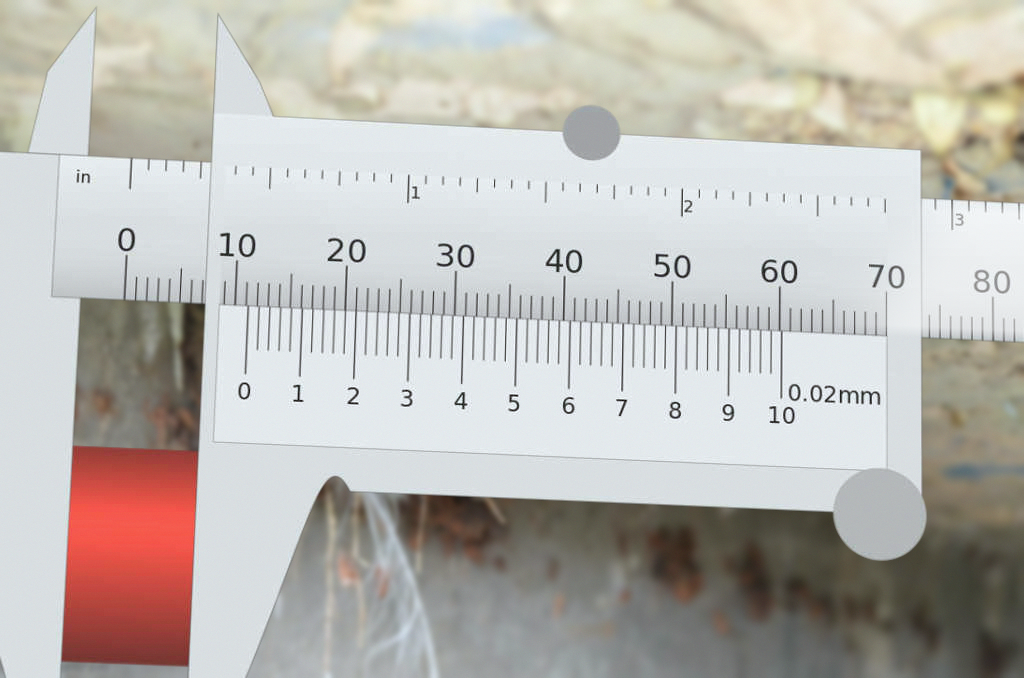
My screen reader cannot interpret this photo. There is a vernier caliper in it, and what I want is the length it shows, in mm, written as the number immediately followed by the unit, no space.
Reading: 11.2mm
